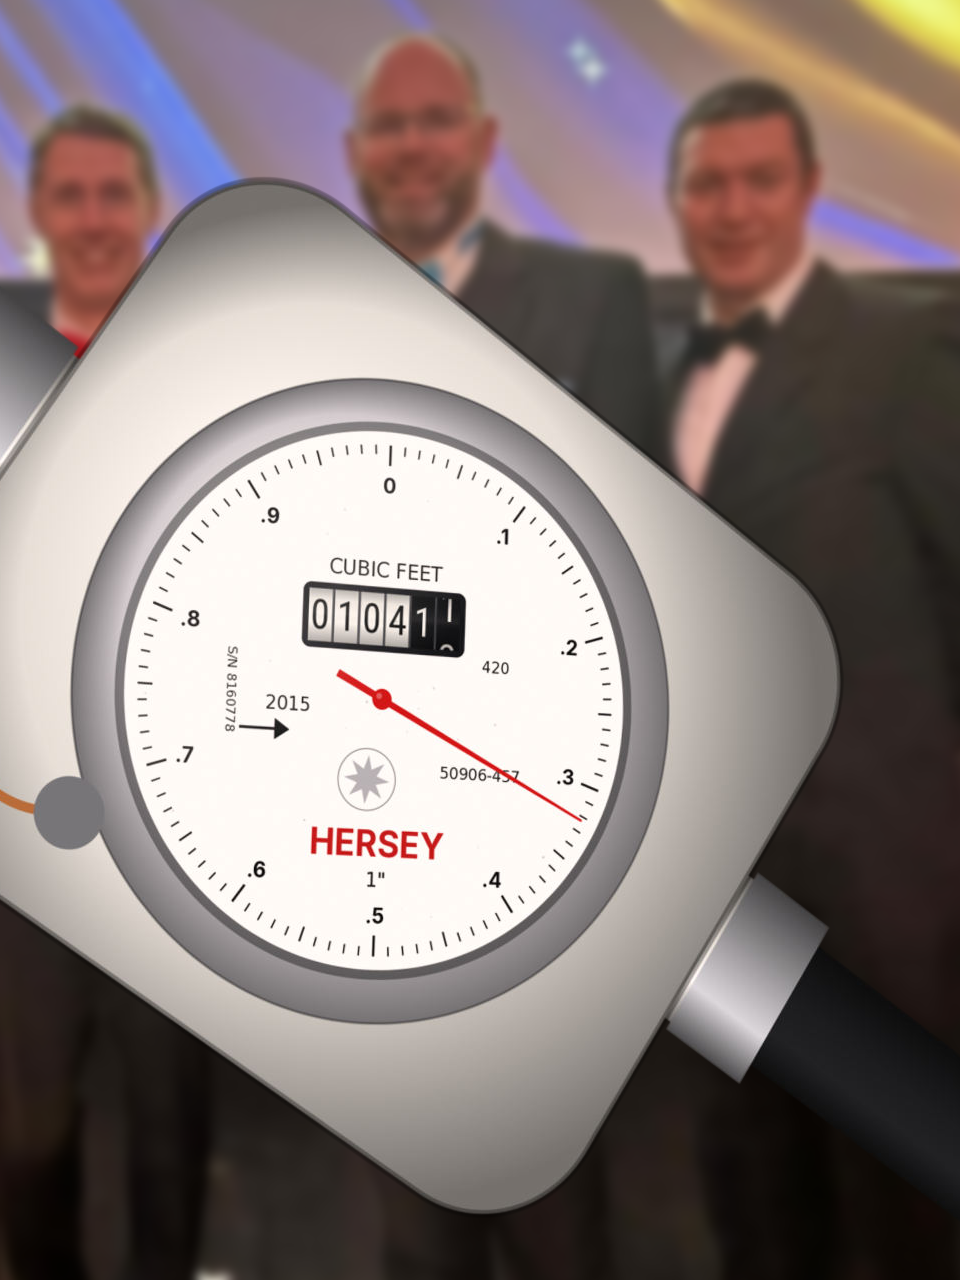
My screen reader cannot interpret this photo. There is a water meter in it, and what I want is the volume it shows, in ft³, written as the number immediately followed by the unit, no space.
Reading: 10411.32ft³
